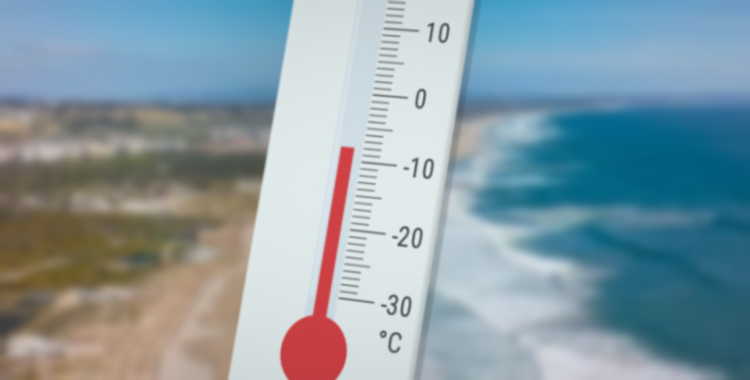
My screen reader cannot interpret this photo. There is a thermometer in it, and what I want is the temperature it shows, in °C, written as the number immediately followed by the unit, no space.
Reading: -8°C
